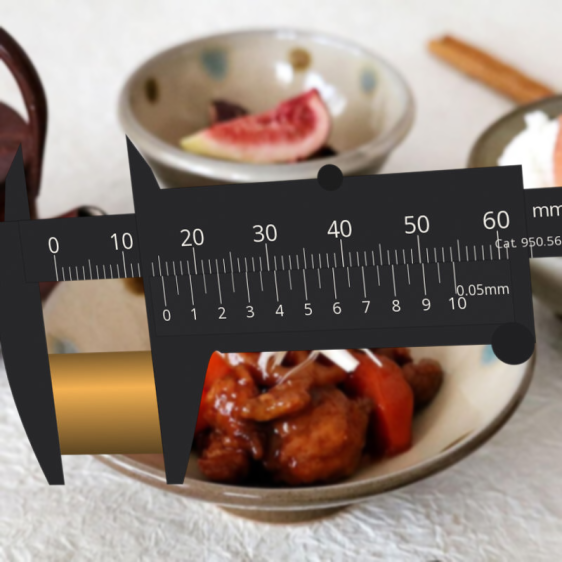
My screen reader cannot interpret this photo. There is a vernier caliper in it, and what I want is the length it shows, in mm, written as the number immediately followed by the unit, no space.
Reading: 15.2mm
